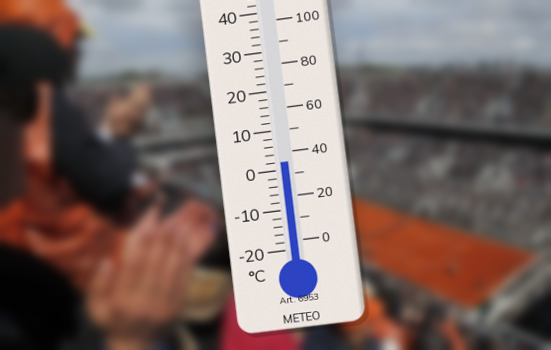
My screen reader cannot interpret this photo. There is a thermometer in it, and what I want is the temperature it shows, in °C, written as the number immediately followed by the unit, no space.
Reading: 2°C
